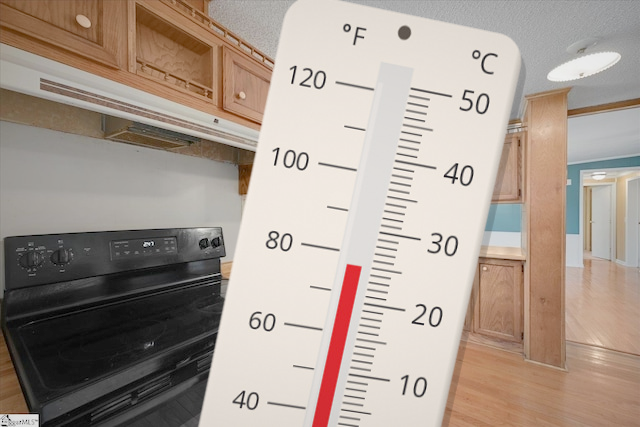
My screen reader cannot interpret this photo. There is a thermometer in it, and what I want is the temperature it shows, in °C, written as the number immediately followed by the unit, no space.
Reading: 25°C
